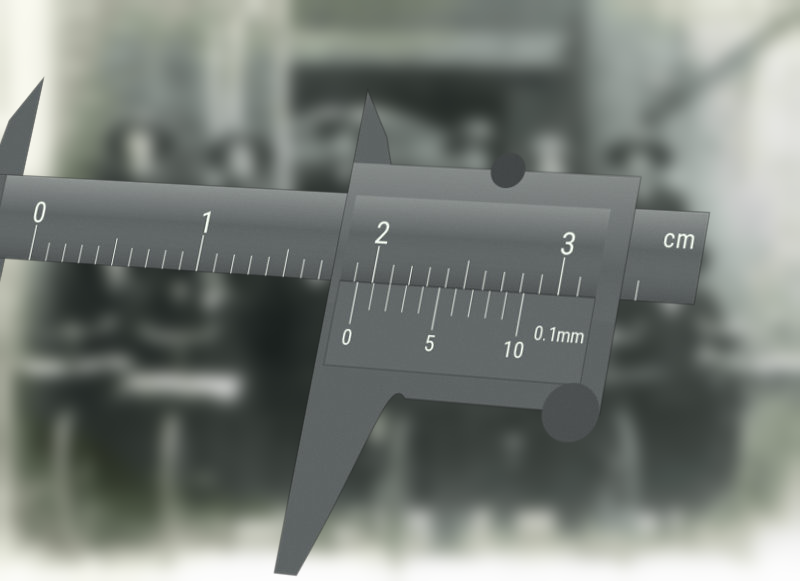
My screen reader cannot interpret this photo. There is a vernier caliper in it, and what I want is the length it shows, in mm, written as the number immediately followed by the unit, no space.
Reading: 19.2mm
